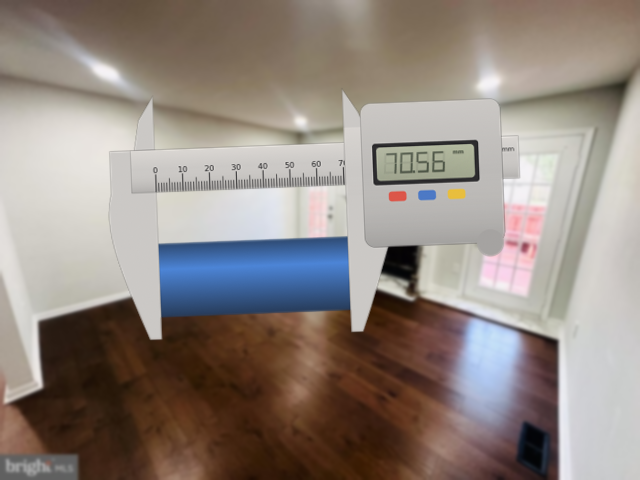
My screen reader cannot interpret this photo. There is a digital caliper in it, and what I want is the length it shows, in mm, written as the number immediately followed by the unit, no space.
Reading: 70.56mm
